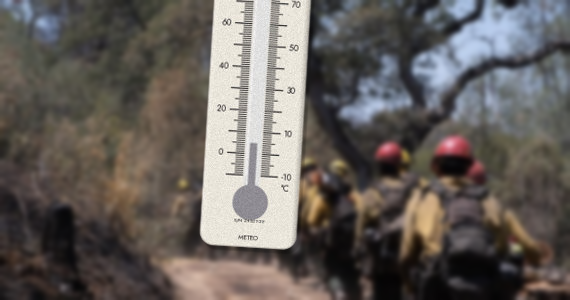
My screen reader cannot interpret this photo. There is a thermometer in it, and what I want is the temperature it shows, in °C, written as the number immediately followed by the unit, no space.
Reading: 5°C
